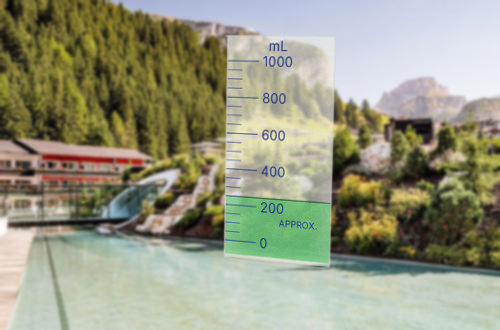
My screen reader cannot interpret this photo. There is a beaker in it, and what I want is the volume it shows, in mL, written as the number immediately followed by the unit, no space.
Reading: 250mL
